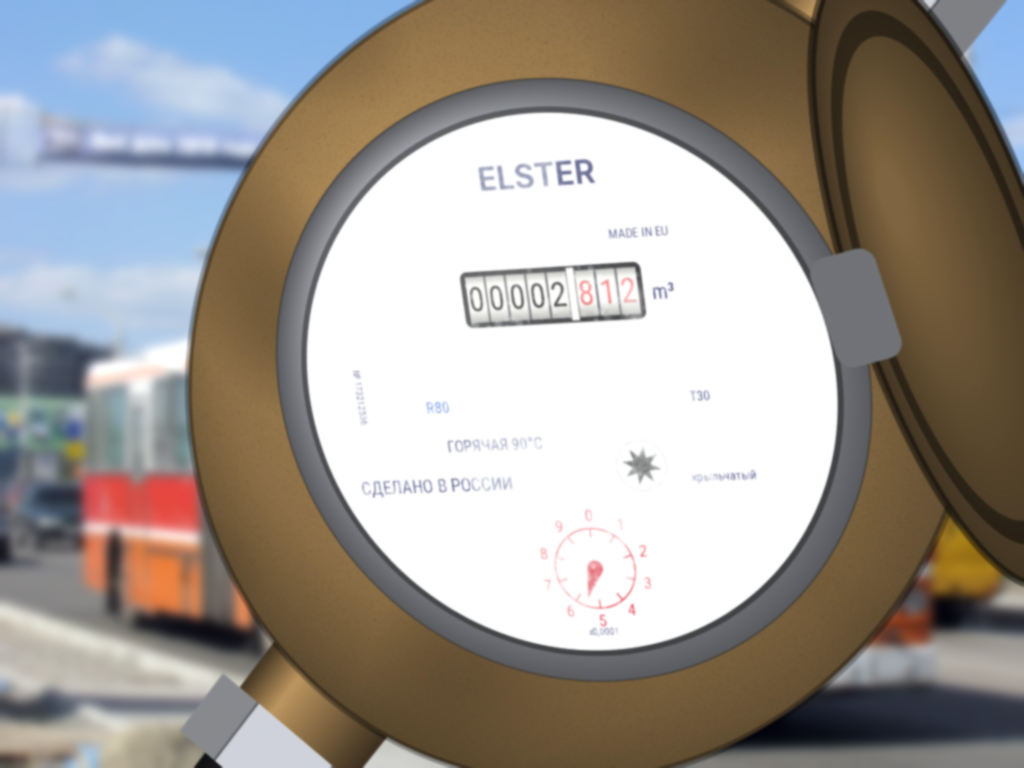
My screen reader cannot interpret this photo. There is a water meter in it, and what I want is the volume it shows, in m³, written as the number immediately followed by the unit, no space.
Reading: 2.8125m³
